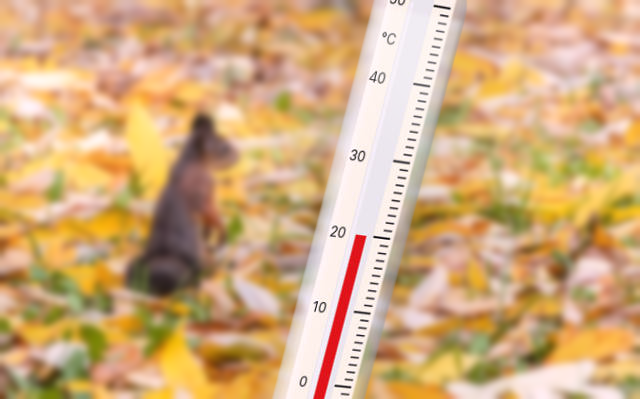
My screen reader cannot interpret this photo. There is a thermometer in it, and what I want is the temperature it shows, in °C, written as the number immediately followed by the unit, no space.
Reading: 20°C
